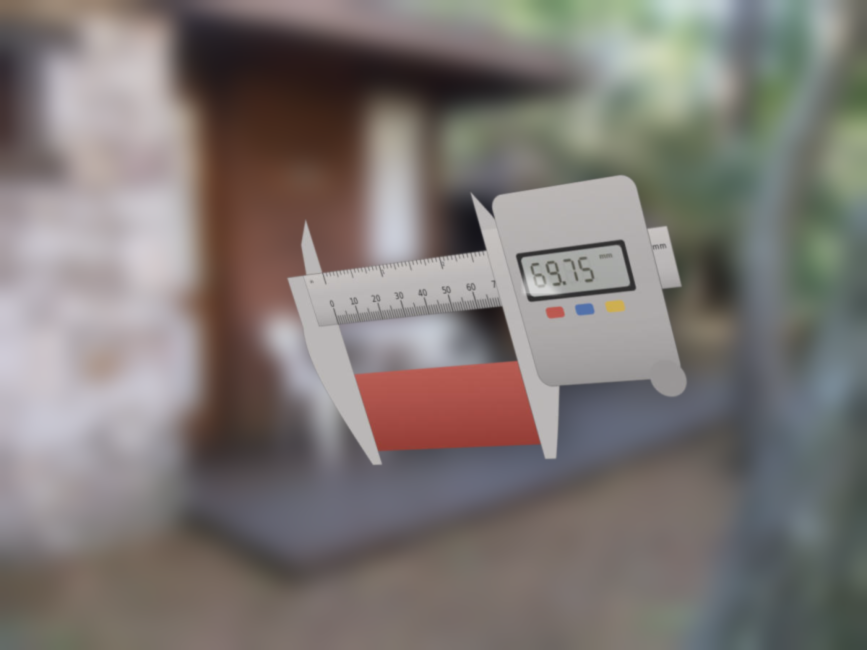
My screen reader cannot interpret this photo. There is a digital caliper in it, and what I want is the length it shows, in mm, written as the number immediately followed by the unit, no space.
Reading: 69.75mm
